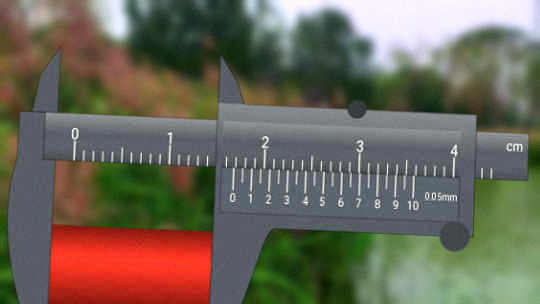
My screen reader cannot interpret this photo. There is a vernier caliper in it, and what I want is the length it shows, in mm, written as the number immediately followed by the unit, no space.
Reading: 16.8mm
